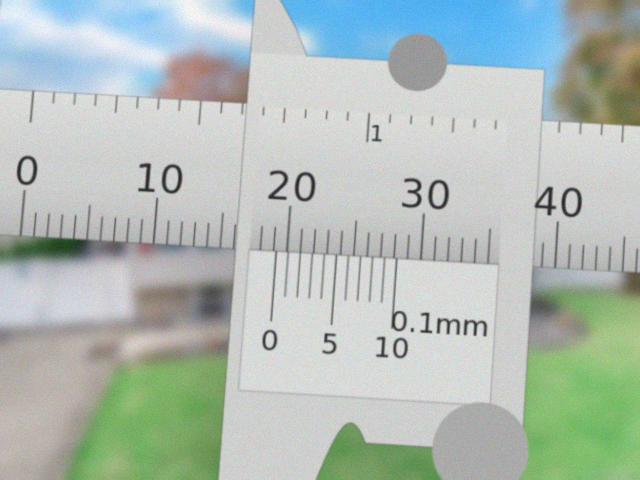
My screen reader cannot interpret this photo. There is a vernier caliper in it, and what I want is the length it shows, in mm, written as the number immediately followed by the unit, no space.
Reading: 19.2mm
